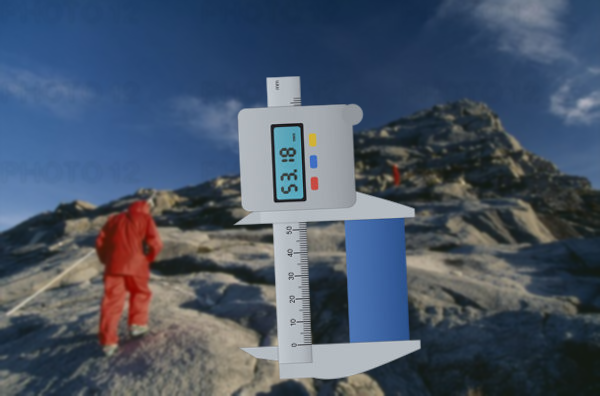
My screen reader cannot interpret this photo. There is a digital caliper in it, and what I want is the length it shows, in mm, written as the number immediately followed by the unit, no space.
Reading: 53.18mm
